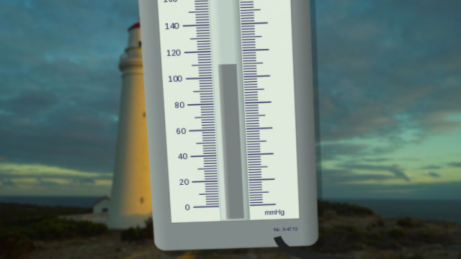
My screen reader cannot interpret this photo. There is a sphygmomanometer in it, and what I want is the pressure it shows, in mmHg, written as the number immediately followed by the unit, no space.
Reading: 110mmHg
